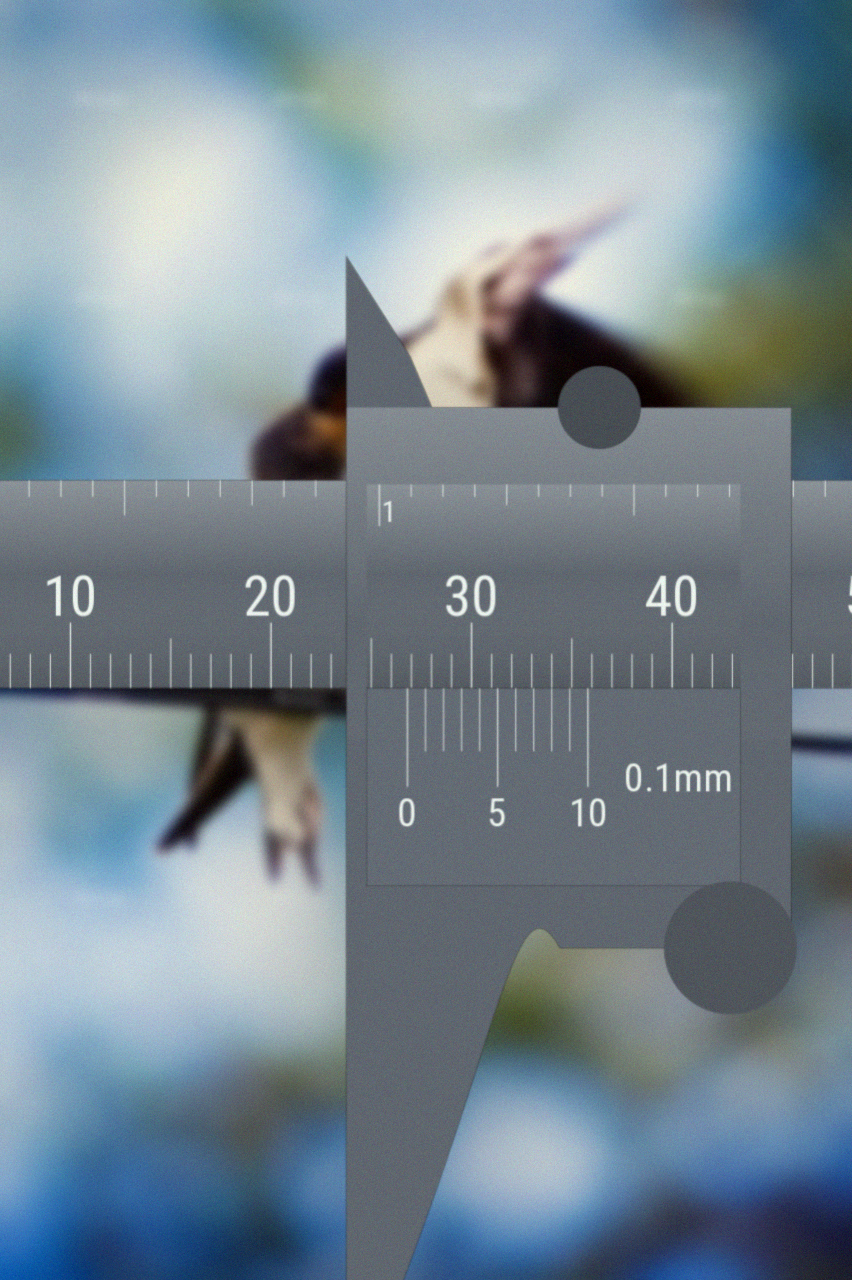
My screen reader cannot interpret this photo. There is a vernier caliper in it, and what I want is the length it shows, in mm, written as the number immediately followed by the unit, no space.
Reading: 26.8mm
